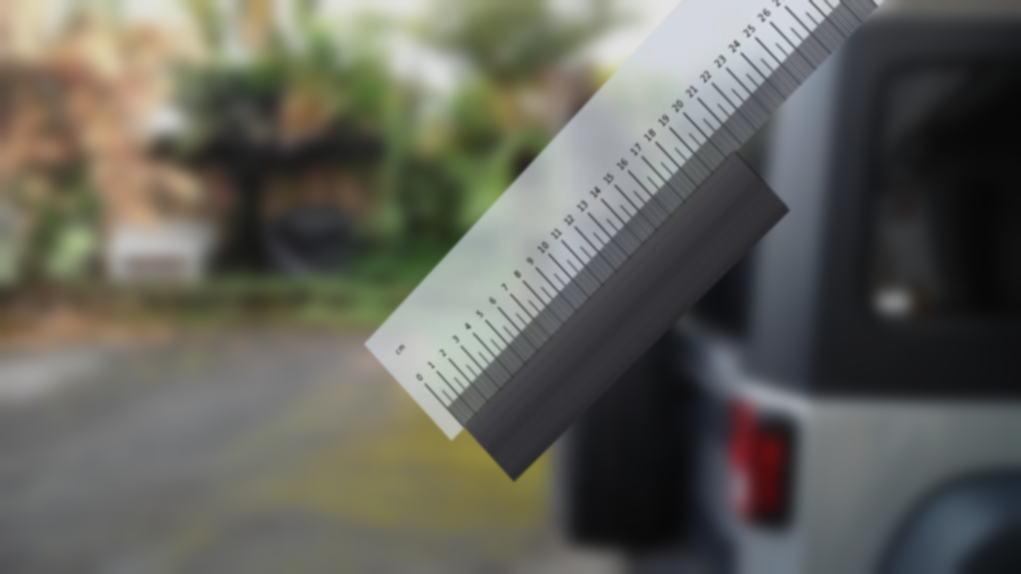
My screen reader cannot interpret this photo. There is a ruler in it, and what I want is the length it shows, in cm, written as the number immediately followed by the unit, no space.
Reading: 20.5cm
